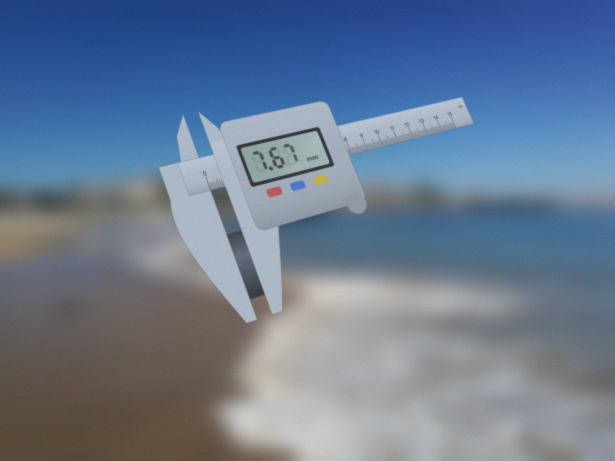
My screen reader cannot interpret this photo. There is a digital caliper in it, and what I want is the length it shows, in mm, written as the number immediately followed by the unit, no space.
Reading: 7.67mm
